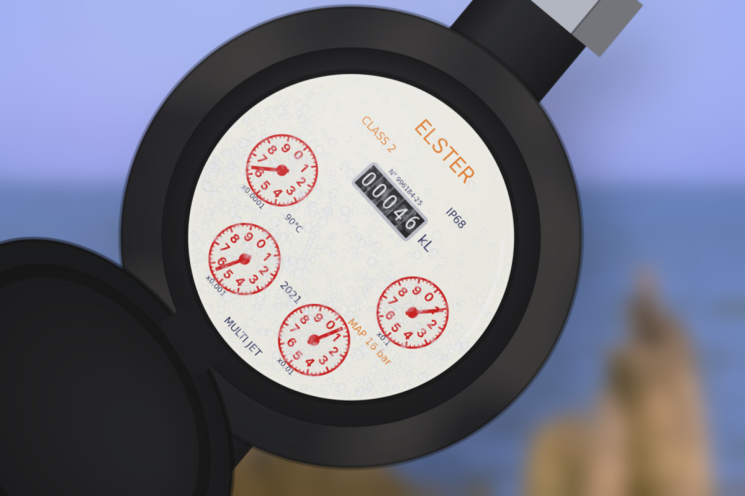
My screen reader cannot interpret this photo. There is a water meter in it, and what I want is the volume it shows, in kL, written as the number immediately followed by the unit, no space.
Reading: 46.1056kL
